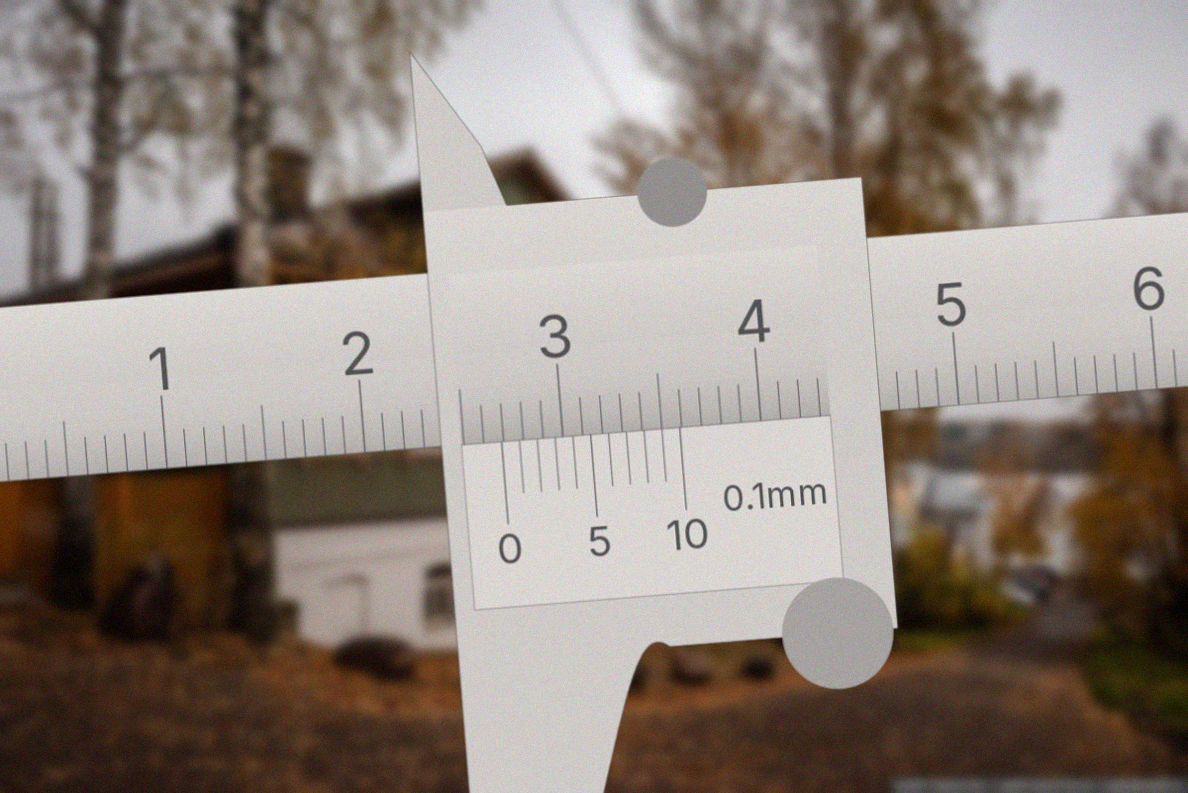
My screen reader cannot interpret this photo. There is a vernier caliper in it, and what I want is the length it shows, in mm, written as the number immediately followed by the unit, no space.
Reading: 26.9mm
